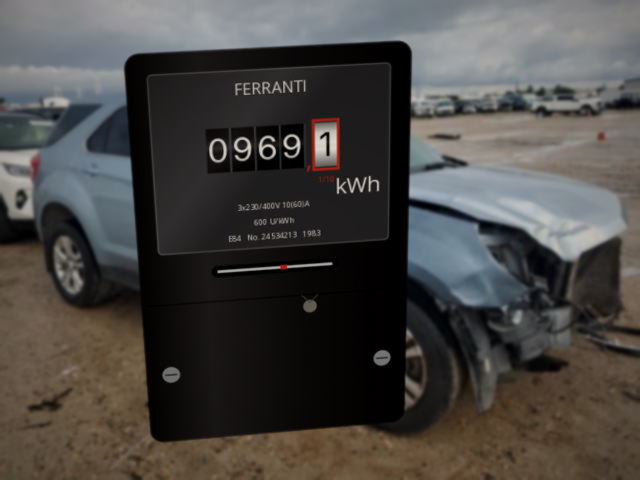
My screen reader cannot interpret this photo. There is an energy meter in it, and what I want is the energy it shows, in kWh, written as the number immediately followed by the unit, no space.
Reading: 969.1kWh
